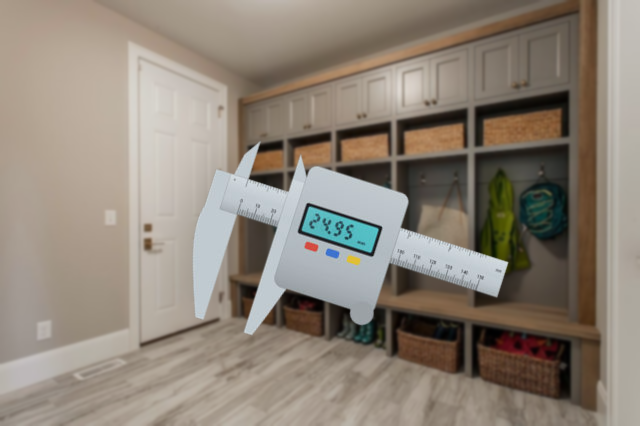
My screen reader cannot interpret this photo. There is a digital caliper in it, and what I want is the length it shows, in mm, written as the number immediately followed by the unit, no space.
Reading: 24.95mm
